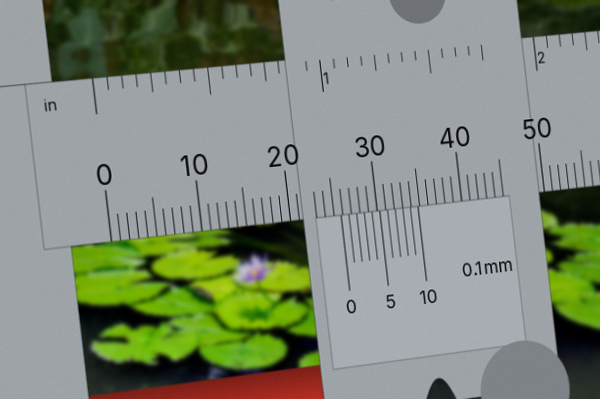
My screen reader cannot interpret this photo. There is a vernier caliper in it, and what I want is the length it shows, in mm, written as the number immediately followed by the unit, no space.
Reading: 25.8mm
